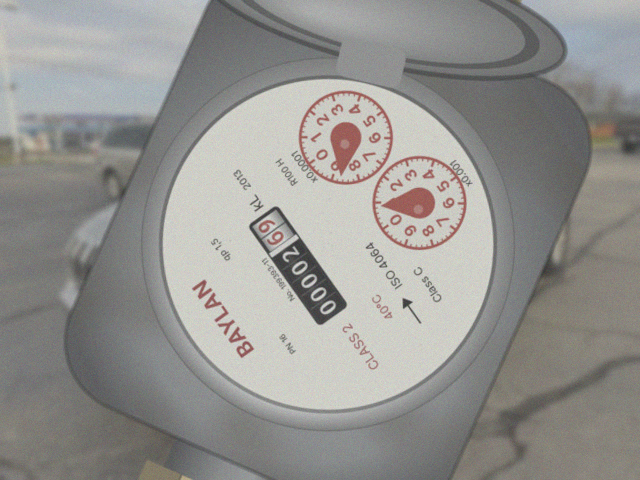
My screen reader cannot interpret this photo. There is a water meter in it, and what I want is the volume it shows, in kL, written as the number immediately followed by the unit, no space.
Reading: 2.6908kL
